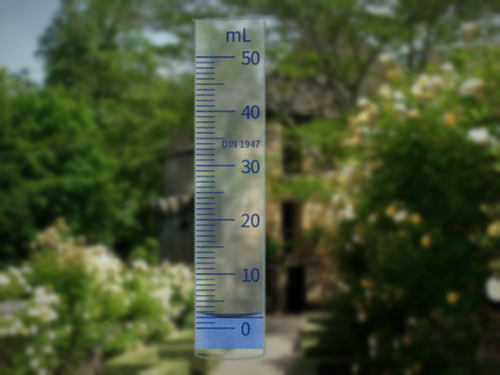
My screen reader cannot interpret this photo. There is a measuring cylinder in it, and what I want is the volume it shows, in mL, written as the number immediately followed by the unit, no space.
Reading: 2mL
